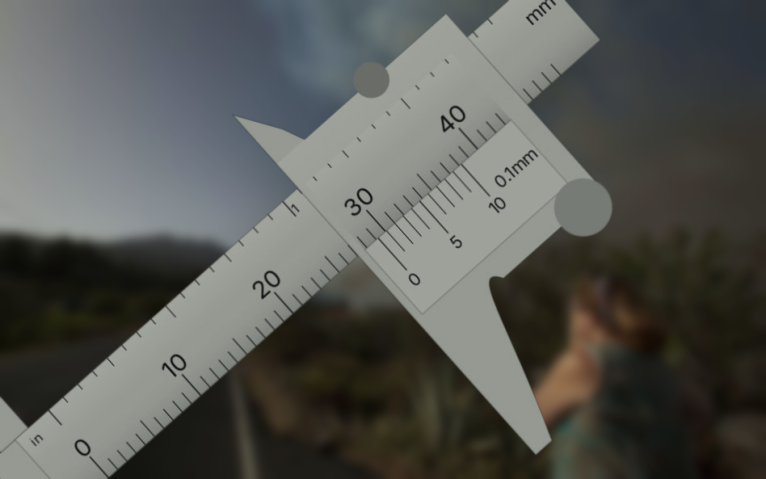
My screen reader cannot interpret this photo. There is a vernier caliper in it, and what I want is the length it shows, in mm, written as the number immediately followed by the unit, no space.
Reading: 29.2mm
